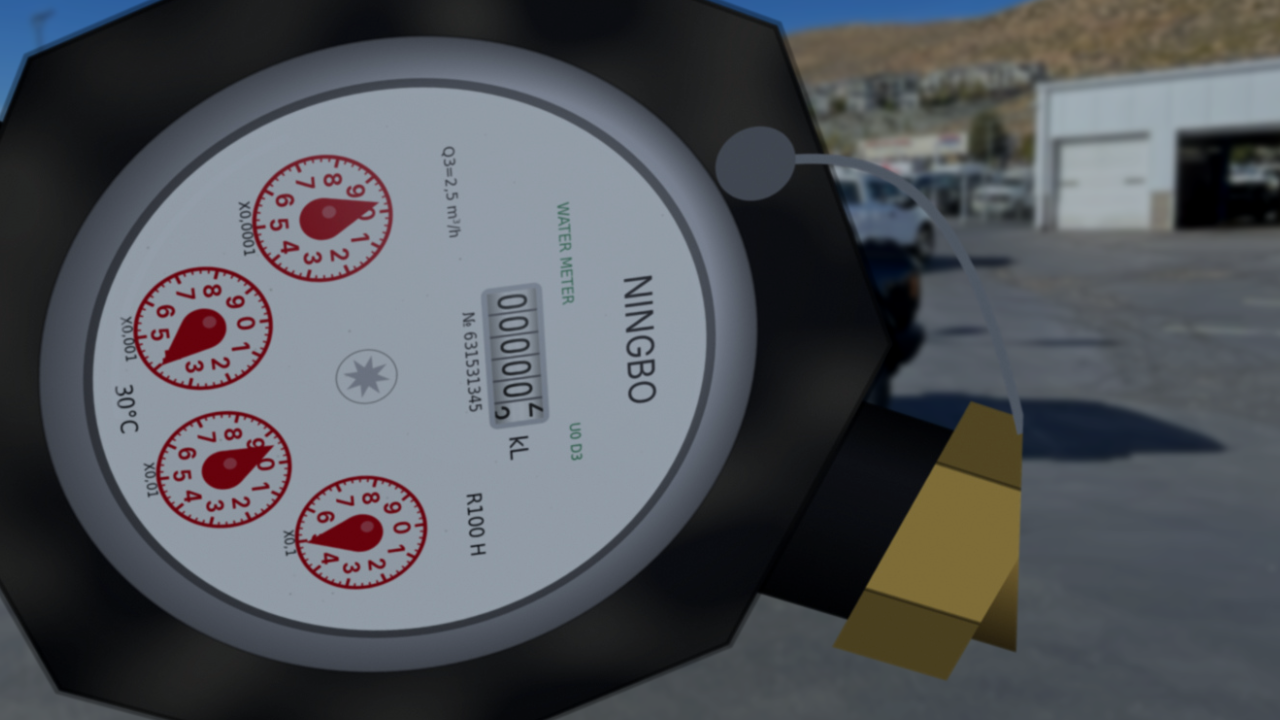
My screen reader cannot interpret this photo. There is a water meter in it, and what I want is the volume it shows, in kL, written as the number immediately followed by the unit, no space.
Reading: 2.4939kL
